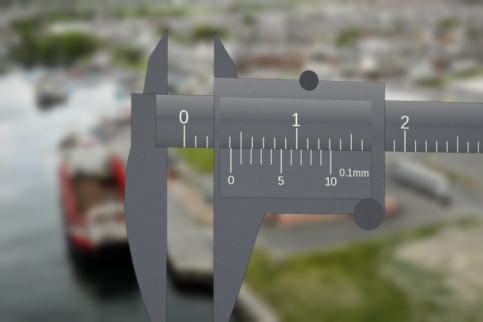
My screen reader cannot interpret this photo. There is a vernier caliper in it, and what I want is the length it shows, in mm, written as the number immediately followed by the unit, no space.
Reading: 4.1mm
